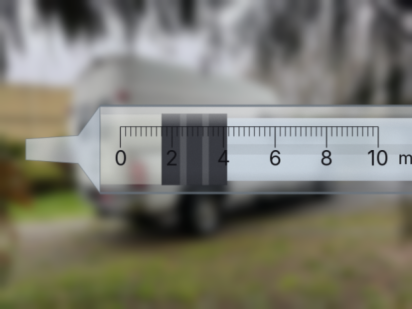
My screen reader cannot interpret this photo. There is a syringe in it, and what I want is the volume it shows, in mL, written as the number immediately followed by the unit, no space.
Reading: 1.6mL
